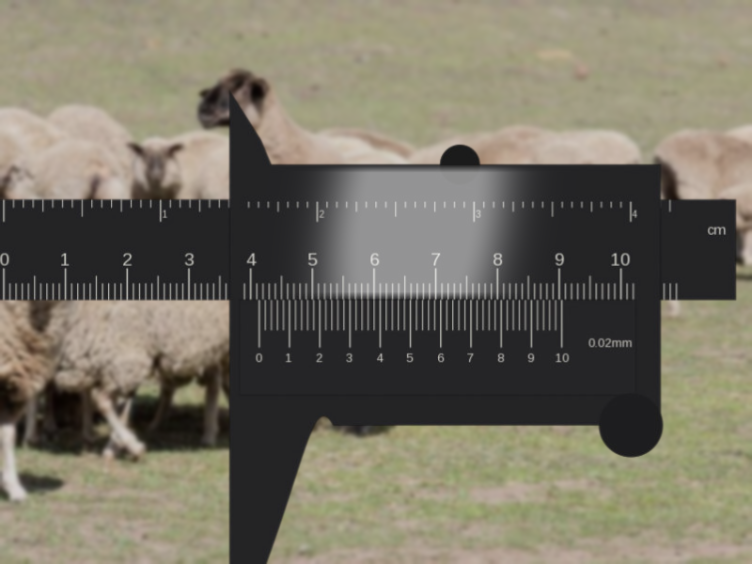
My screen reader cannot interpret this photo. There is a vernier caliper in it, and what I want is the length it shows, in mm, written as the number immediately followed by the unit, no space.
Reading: 41.4mm
